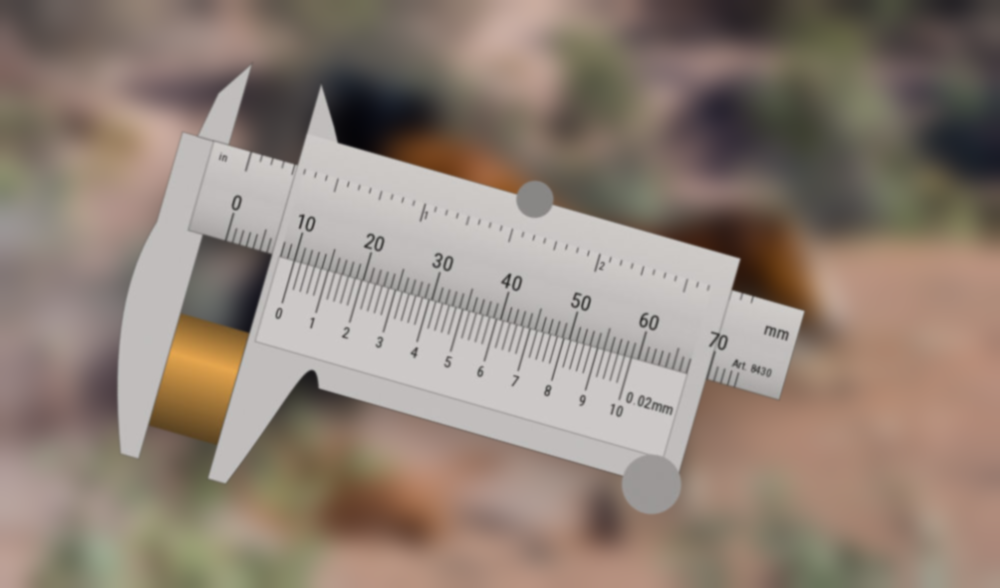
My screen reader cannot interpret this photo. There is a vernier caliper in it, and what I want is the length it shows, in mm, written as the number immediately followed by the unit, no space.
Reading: 10.0mm
